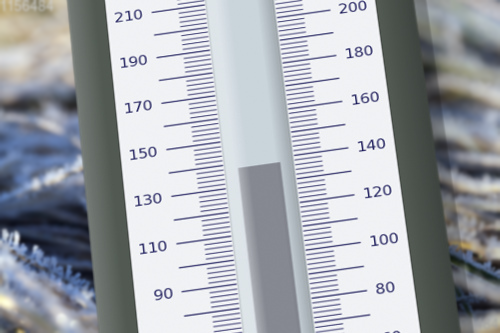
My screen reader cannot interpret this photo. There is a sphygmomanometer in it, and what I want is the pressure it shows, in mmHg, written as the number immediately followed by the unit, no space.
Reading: 138mmHg
